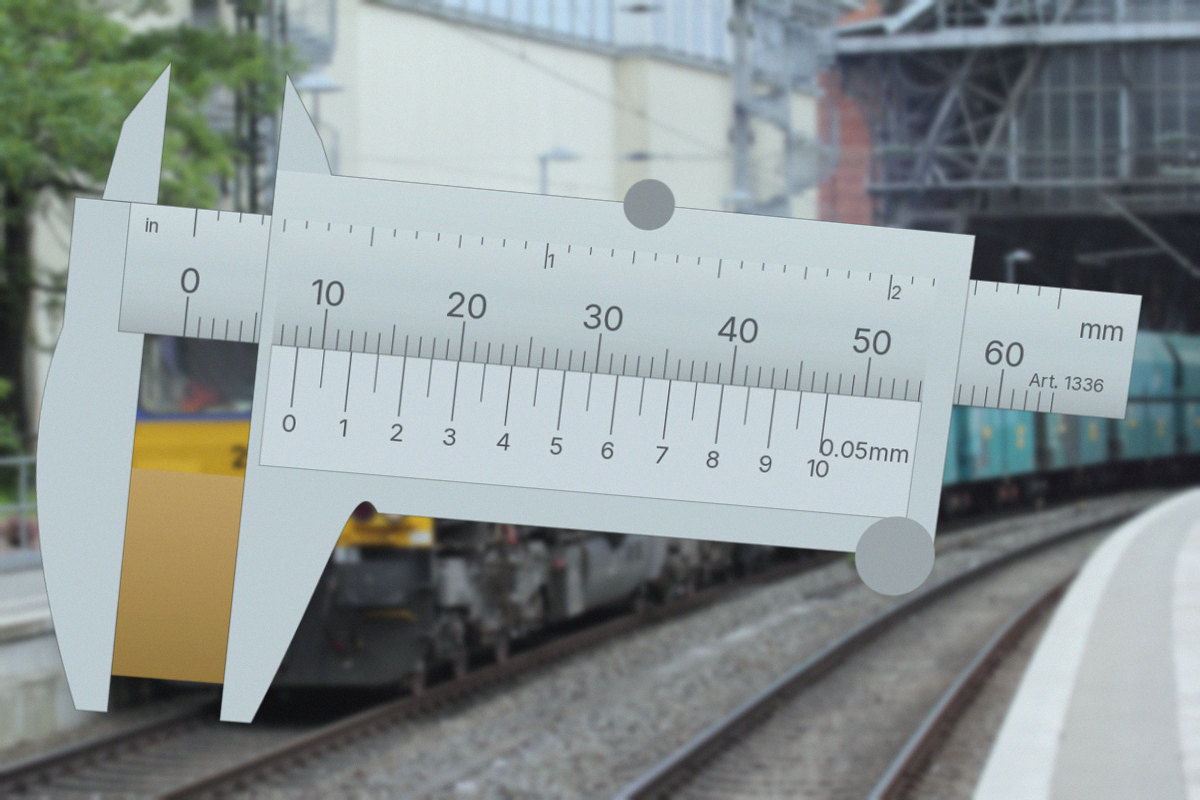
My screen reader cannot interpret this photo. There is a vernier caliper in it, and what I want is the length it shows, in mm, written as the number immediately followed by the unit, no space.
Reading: 8.2mm
